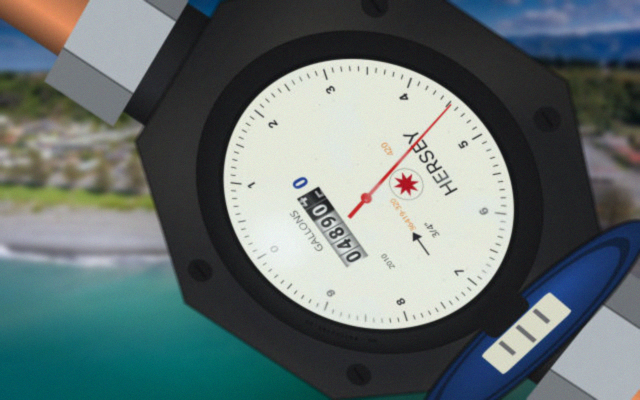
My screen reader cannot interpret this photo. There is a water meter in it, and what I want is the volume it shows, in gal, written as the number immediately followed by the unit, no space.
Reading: 489044.5gal
